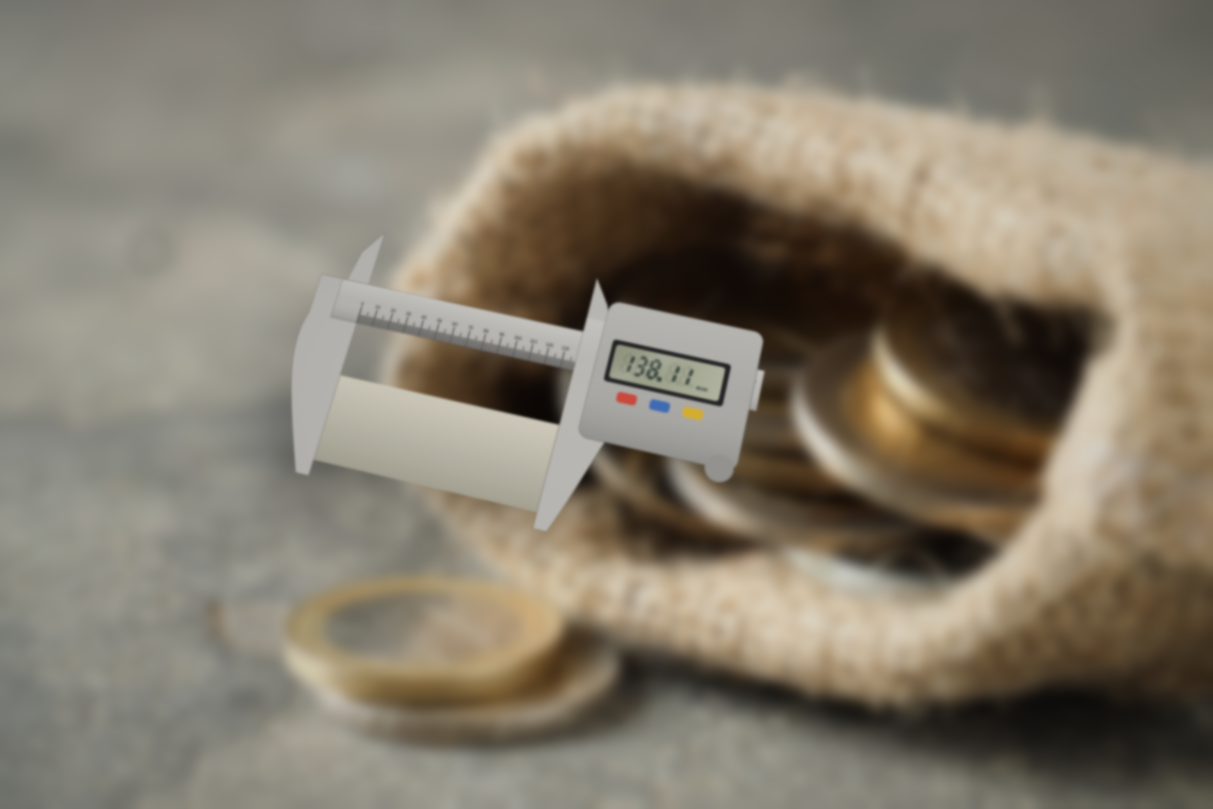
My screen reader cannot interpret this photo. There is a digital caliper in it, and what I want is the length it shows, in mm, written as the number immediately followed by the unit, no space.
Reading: 138.11mm
